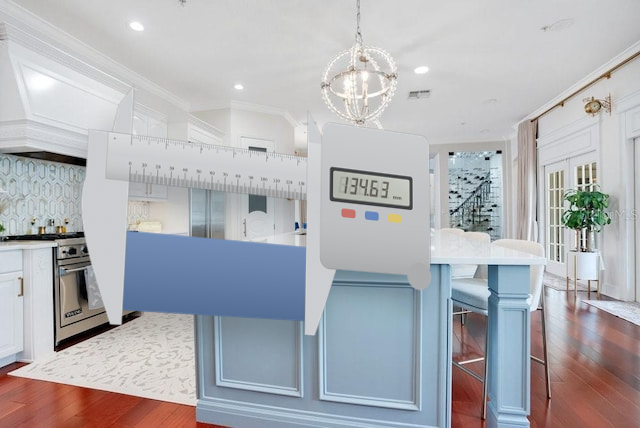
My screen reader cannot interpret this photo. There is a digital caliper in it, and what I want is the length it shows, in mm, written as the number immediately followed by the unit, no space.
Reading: 134.63mm
